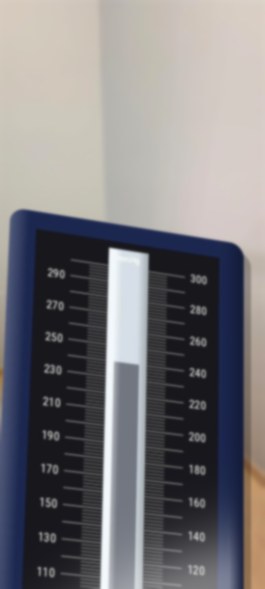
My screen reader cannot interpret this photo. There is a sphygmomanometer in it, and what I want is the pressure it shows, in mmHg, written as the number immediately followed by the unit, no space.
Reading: 240mmHg
